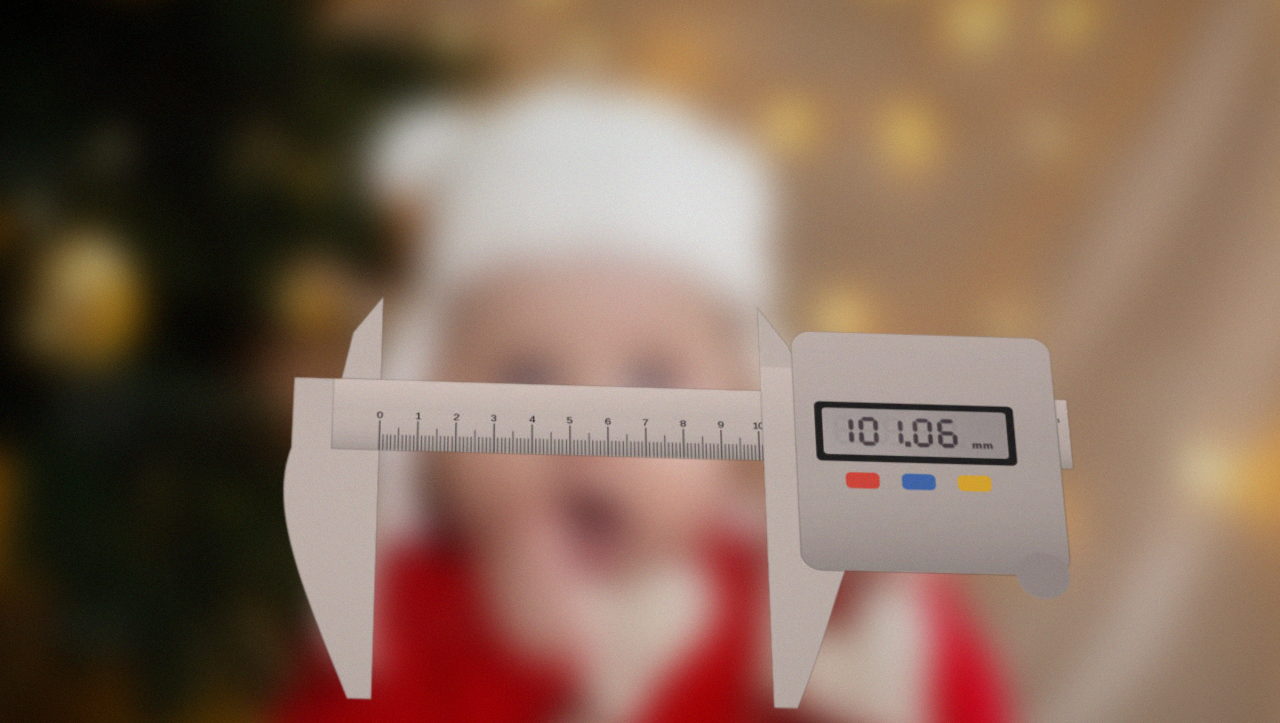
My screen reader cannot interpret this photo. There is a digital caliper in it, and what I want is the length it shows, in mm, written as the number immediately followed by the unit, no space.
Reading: 101.06mm
